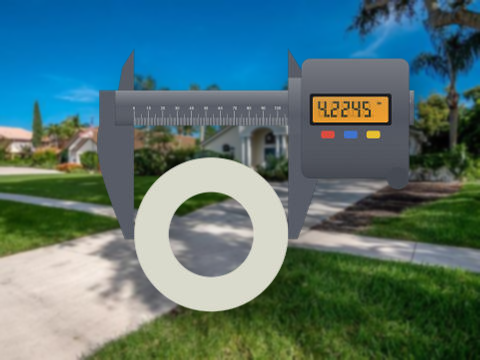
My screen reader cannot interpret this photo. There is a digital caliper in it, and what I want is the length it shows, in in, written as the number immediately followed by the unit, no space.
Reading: 4.2245in
